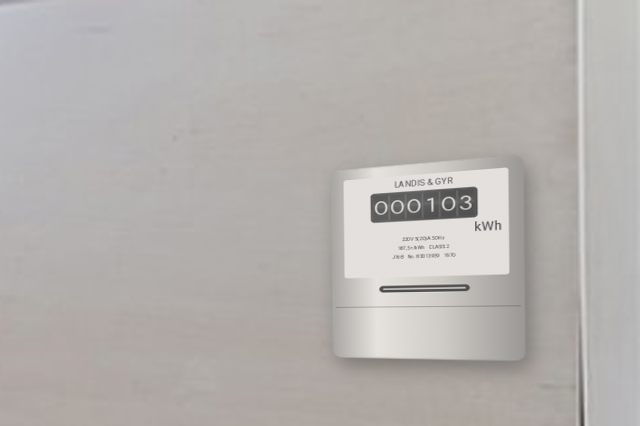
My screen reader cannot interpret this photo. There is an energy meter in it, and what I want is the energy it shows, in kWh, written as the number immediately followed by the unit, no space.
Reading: 103kWh
